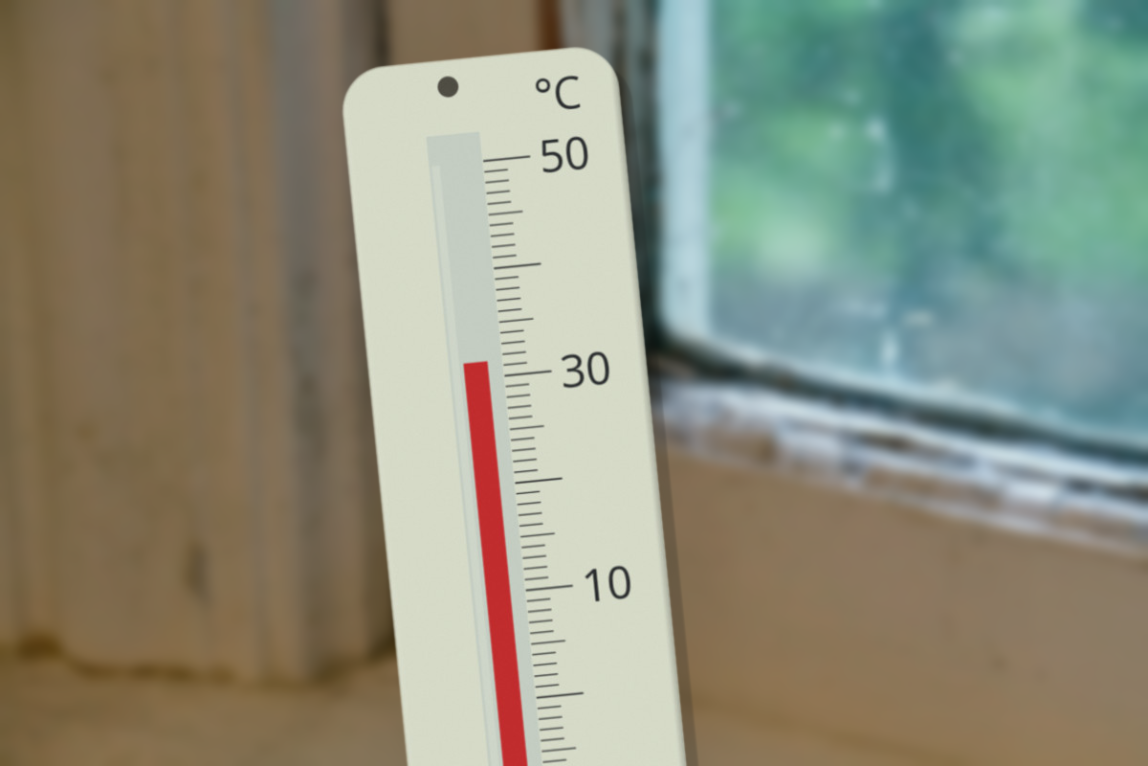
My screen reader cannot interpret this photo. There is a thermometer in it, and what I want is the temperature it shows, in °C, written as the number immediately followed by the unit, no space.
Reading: 31.5°C
